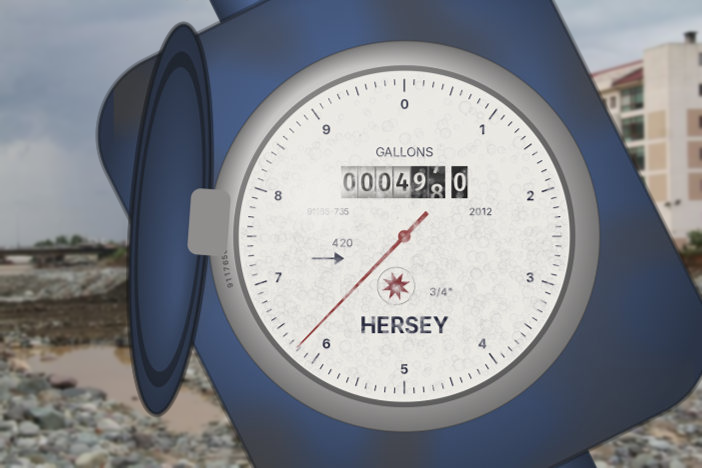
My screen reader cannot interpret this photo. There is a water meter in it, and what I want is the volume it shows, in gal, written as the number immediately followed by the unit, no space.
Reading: 4976.2gal
